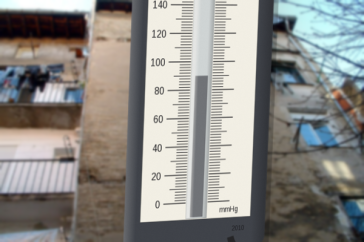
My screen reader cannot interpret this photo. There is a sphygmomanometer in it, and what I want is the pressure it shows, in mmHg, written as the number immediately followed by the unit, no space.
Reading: 90mmHg
